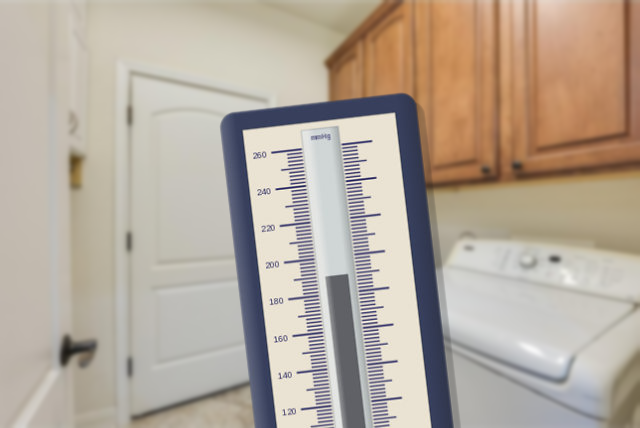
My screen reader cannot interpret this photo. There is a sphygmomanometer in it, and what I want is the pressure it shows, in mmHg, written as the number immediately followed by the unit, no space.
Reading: 190mmHg
